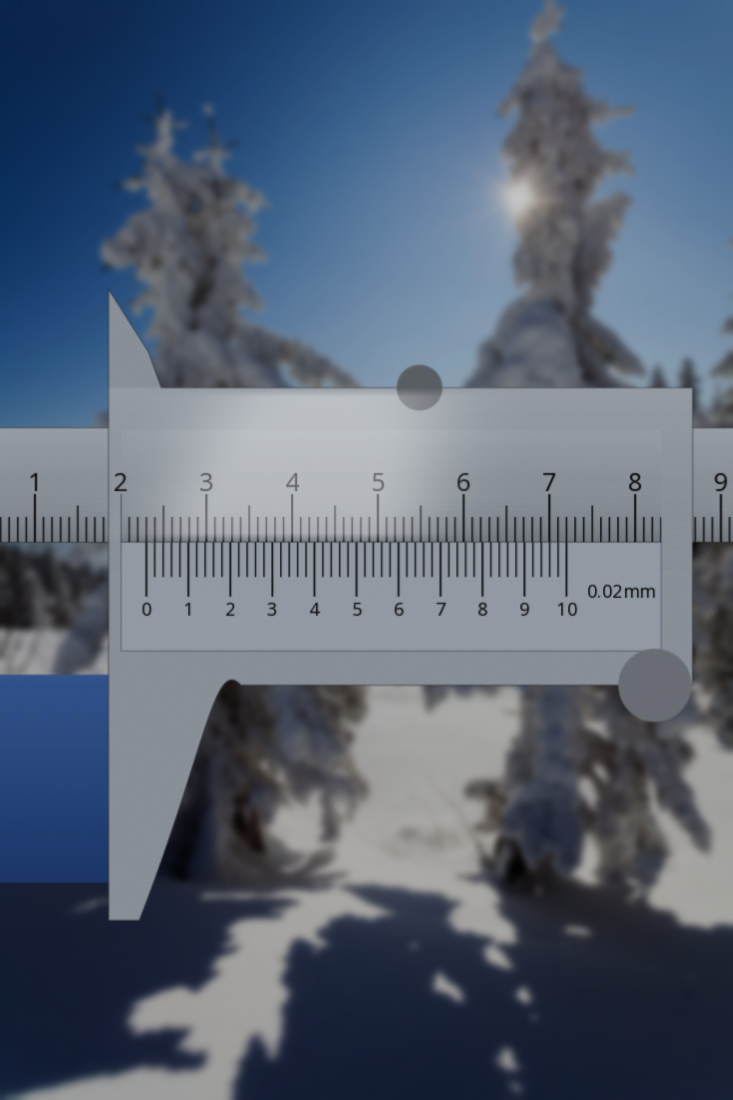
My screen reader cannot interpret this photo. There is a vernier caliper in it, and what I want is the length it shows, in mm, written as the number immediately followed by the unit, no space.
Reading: 23.0mm
